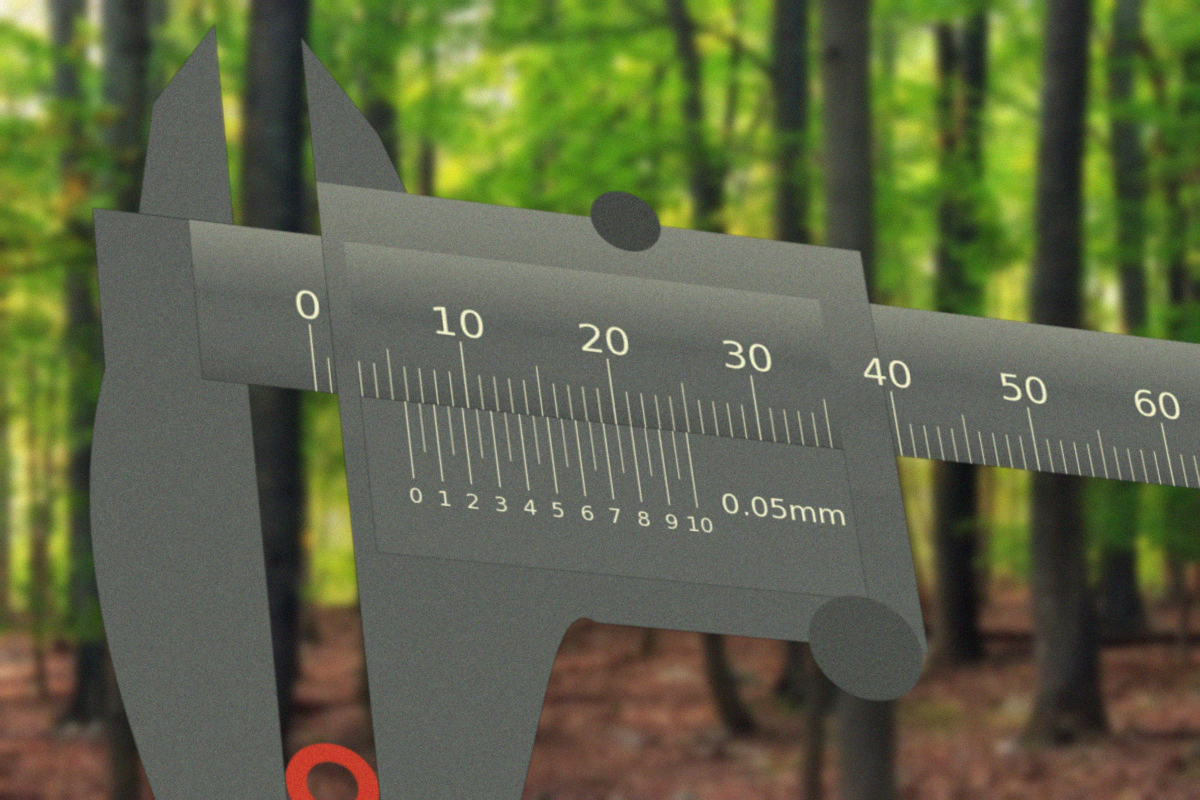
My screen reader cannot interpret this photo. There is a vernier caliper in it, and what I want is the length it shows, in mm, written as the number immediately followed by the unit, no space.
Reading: 5.8mm
